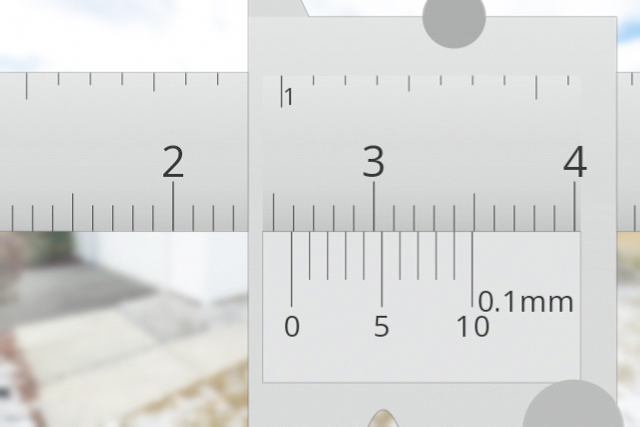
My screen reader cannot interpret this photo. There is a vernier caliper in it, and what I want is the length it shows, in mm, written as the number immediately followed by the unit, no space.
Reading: 25.9mm
